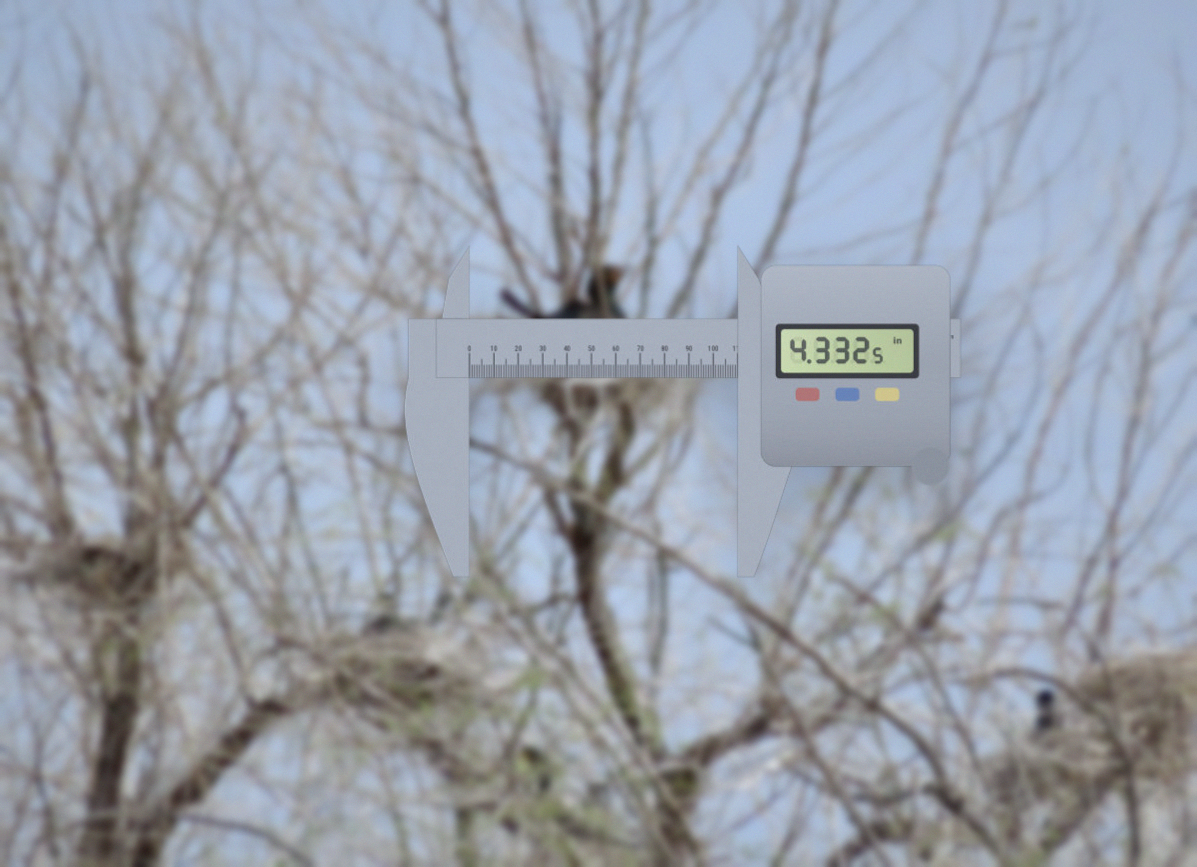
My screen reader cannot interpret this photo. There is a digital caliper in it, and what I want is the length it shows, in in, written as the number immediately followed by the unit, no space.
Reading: 4.3325in
